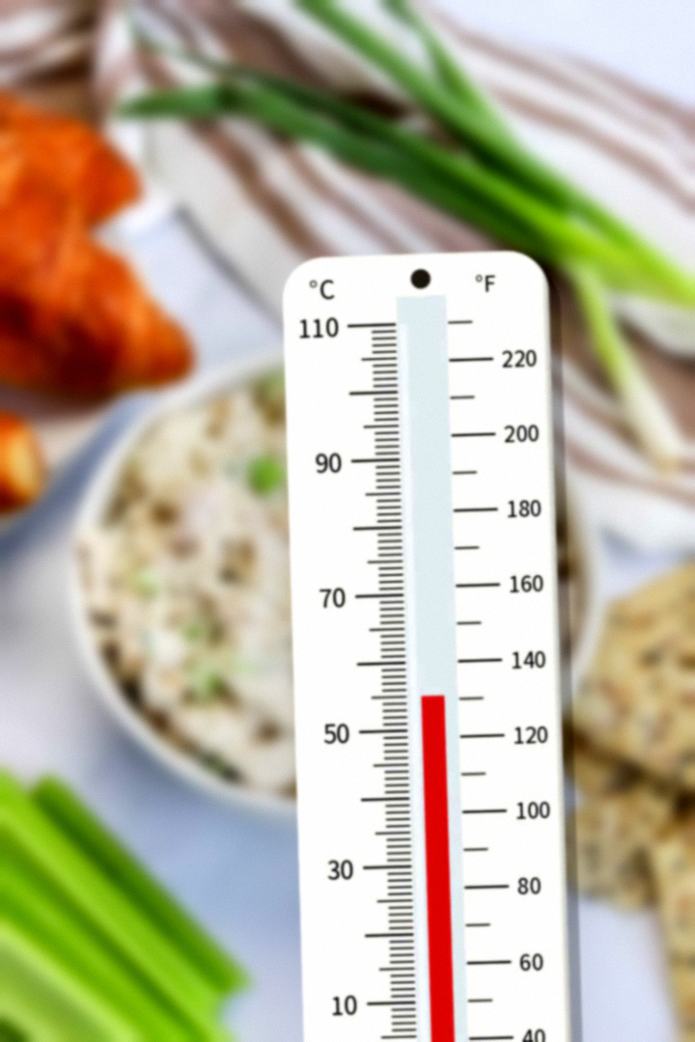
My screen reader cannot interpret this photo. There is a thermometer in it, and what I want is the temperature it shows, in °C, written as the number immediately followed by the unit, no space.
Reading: 55°C
